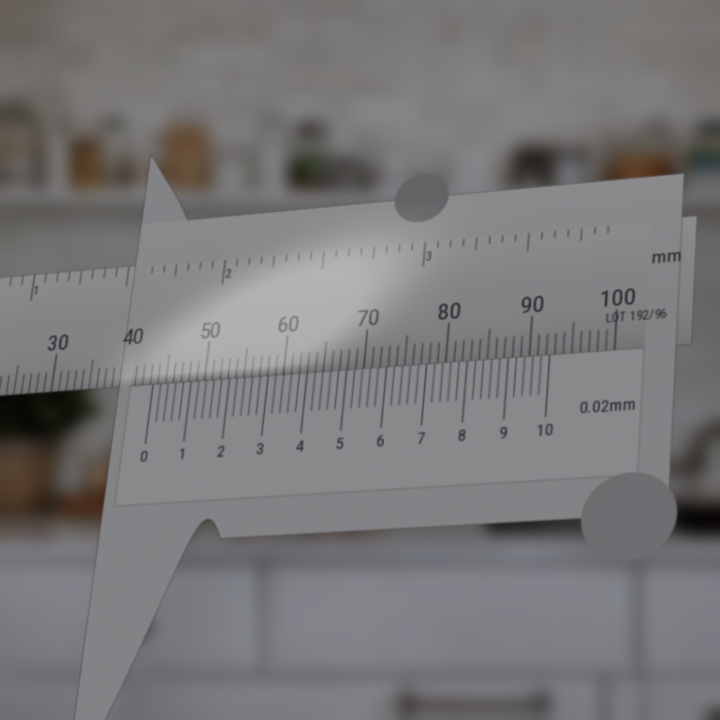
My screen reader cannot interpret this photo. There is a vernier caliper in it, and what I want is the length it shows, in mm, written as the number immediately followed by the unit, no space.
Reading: 43.4mm
